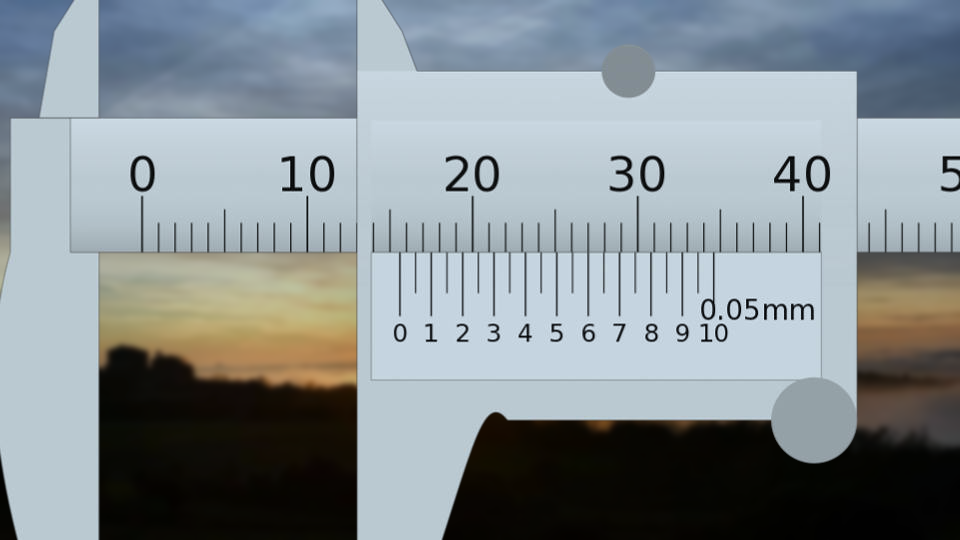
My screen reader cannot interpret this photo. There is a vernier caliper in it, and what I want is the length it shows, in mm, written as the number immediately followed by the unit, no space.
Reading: 15.6mm
